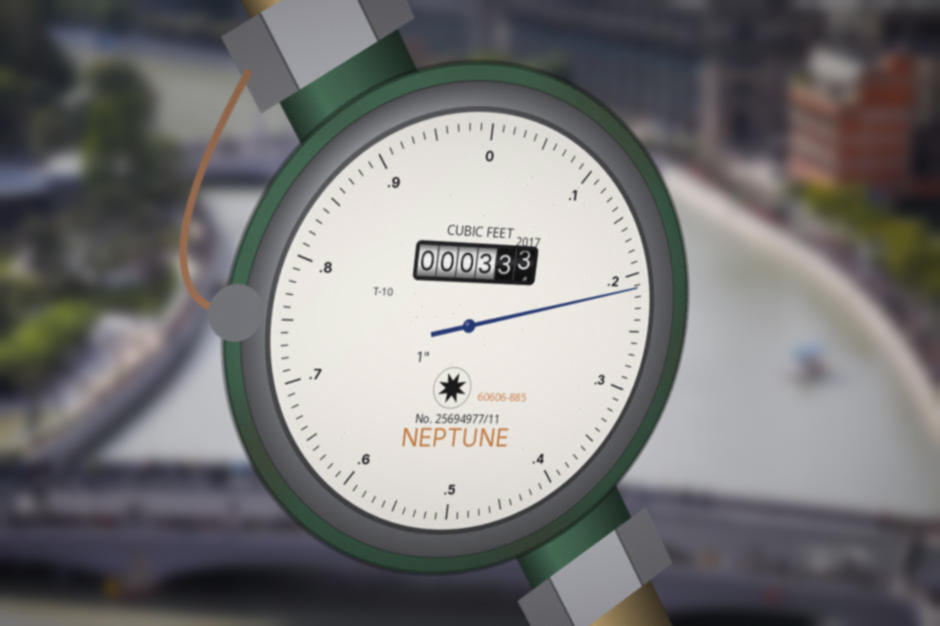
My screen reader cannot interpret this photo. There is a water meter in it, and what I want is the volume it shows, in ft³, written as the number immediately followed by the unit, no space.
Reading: 333.21ft³
